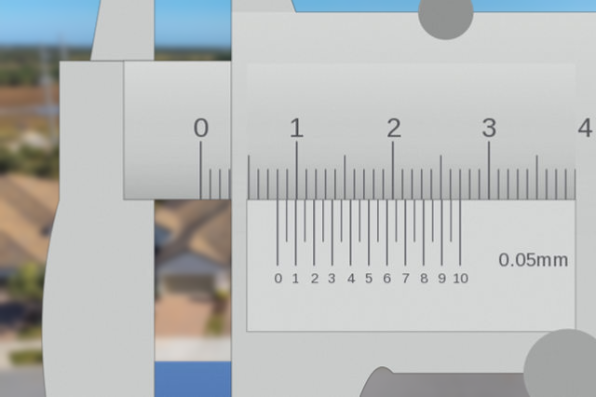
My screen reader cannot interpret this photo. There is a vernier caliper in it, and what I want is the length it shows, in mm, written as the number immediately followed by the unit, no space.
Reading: 8.0mm
